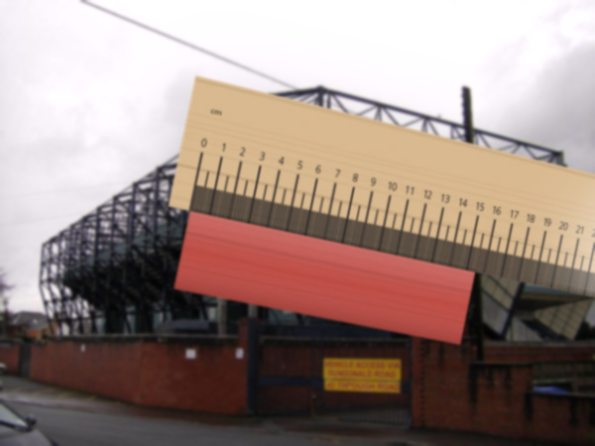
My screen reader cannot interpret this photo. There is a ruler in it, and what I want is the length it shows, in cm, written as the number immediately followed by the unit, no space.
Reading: 15.5cm
